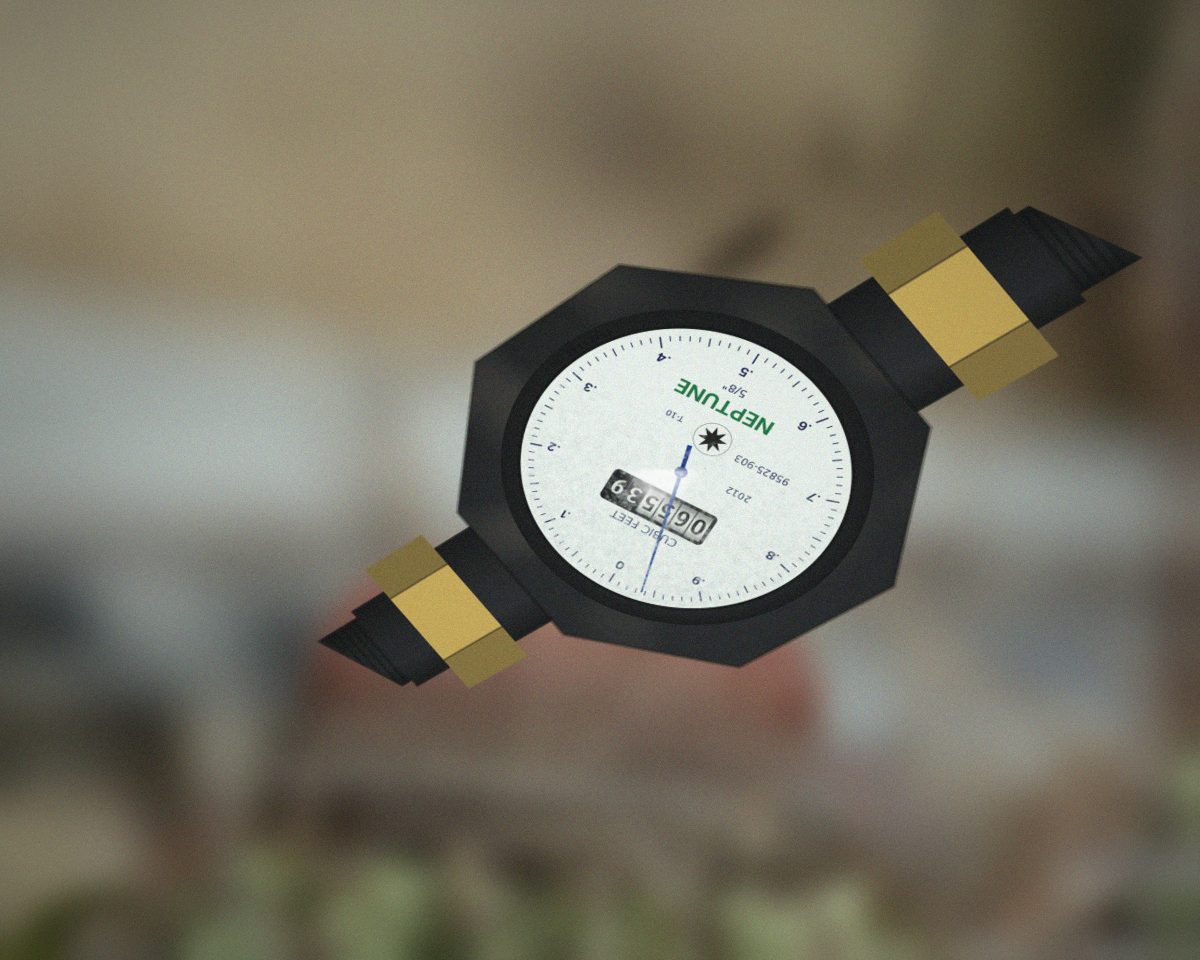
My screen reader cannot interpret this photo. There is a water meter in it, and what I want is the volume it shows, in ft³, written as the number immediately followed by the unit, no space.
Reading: 65538.96ft³
